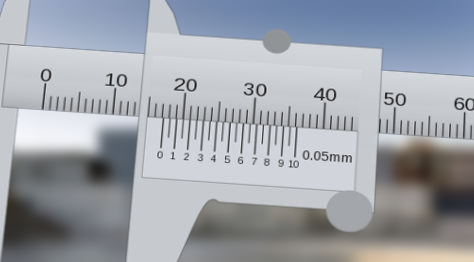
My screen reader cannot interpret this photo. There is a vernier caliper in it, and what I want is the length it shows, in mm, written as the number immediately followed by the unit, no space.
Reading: 17.2mm
